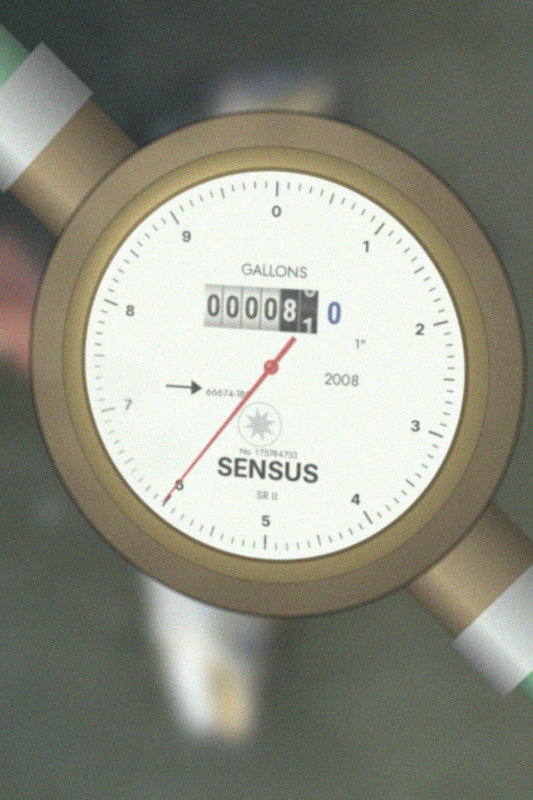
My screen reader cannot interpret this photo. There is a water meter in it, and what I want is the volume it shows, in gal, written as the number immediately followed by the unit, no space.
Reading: 806.0gal
